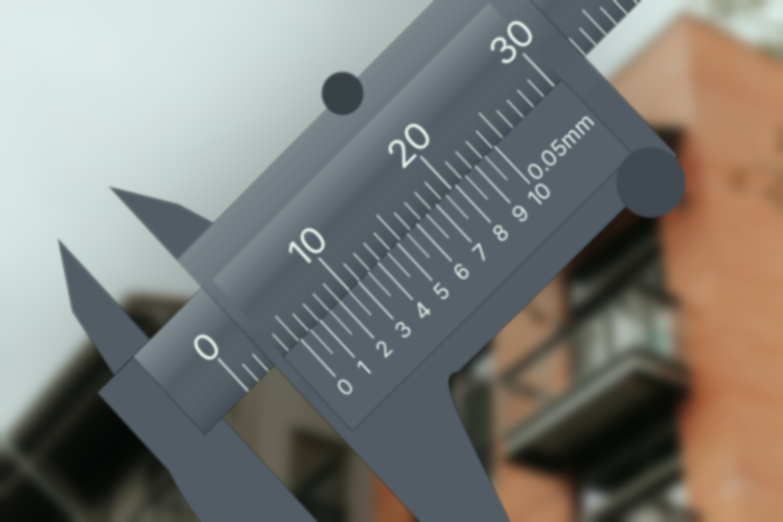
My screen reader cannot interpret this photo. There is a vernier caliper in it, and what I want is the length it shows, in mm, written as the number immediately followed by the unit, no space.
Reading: 5.2mm
